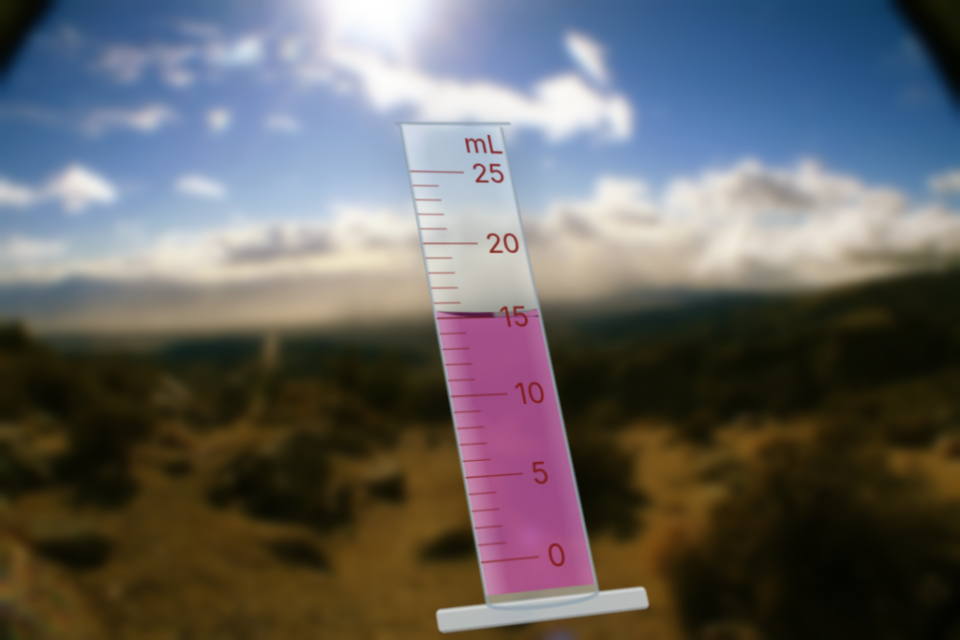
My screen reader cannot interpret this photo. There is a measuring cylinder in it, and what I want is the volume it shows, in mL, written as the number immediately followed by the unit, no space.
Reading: 15mL
